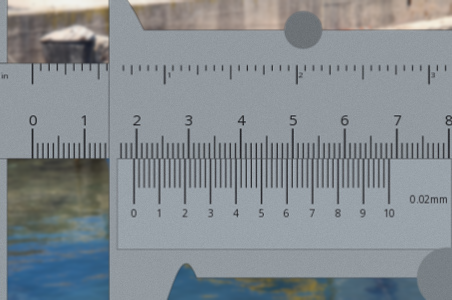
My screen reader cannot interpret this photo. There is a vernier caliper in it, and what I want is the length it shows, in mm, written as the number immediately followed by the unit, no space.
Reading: 19.5mm
